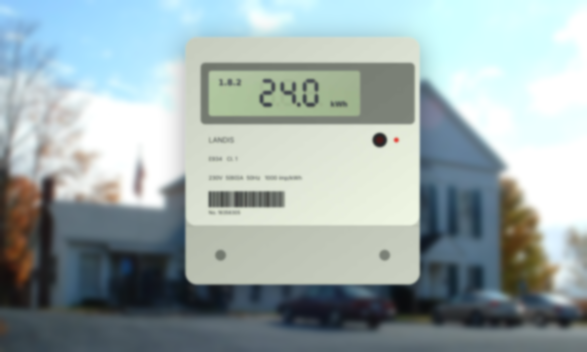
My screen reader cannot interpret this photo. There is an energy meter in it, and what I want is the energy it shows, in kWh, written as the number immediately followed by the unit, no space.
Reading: 24.0kWh
